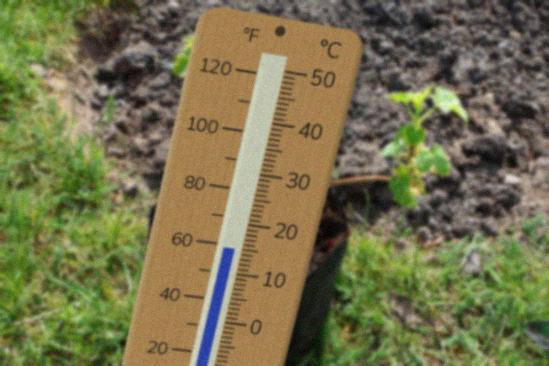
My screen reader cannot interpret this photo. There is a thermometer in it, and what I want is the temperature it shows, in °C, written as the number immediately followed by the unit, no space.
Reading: 15°C
